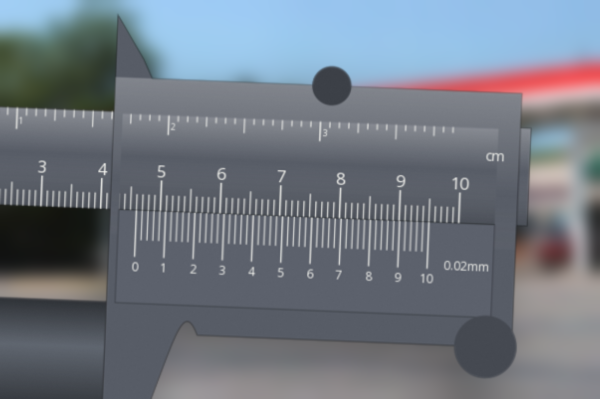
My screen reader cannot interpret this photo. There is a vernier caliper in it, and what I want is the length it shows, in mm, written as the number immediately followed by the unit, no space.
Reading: 46.0mm
